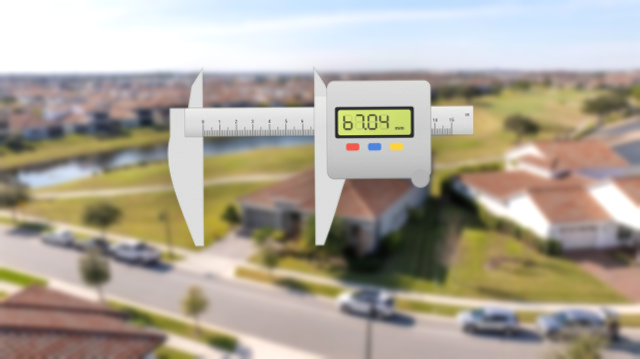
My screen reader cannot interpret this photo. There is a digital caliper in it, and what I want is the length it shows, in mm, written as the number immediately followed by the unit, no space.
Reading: 67.04mm
